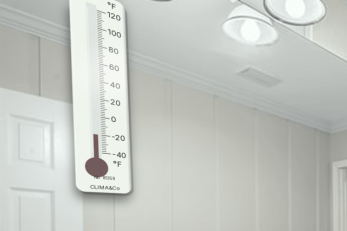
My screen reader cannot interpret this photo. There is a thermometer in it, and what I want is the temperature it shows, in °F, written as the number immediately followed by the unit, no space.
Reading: -20°F
